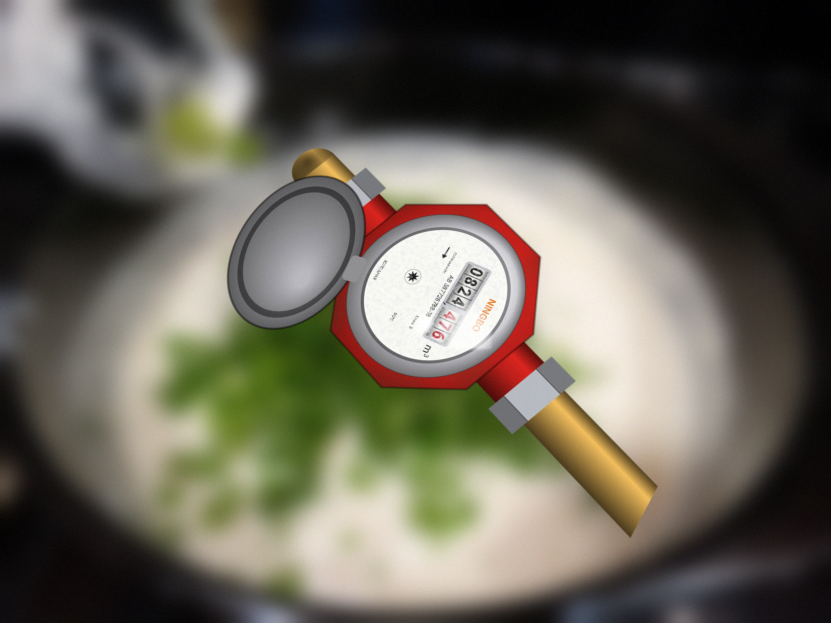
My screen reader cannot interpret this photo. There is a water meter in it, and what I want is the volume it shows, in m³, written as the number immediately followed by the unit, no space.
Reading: 824.476m³
